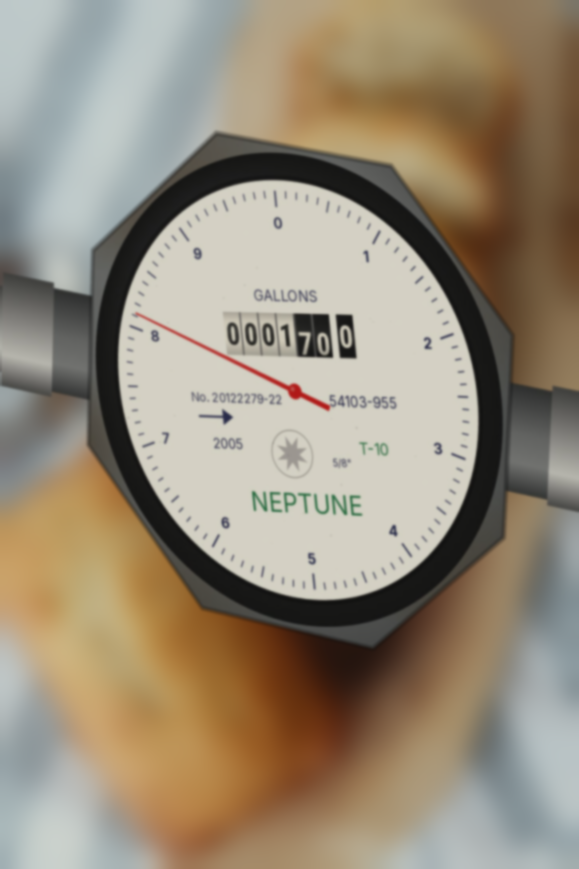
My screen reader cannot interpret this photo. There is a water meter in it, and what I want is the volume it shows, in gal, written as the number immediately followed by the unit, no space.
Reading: 1698.1gal
